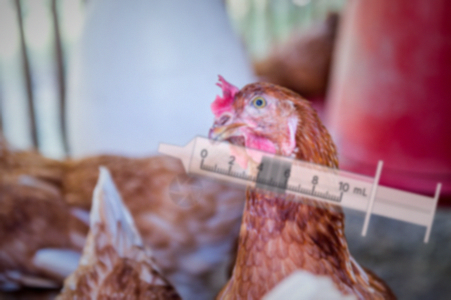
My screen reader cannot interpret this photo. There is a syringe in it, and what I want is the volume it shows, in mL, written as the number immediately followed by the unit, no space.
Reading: 4mL
